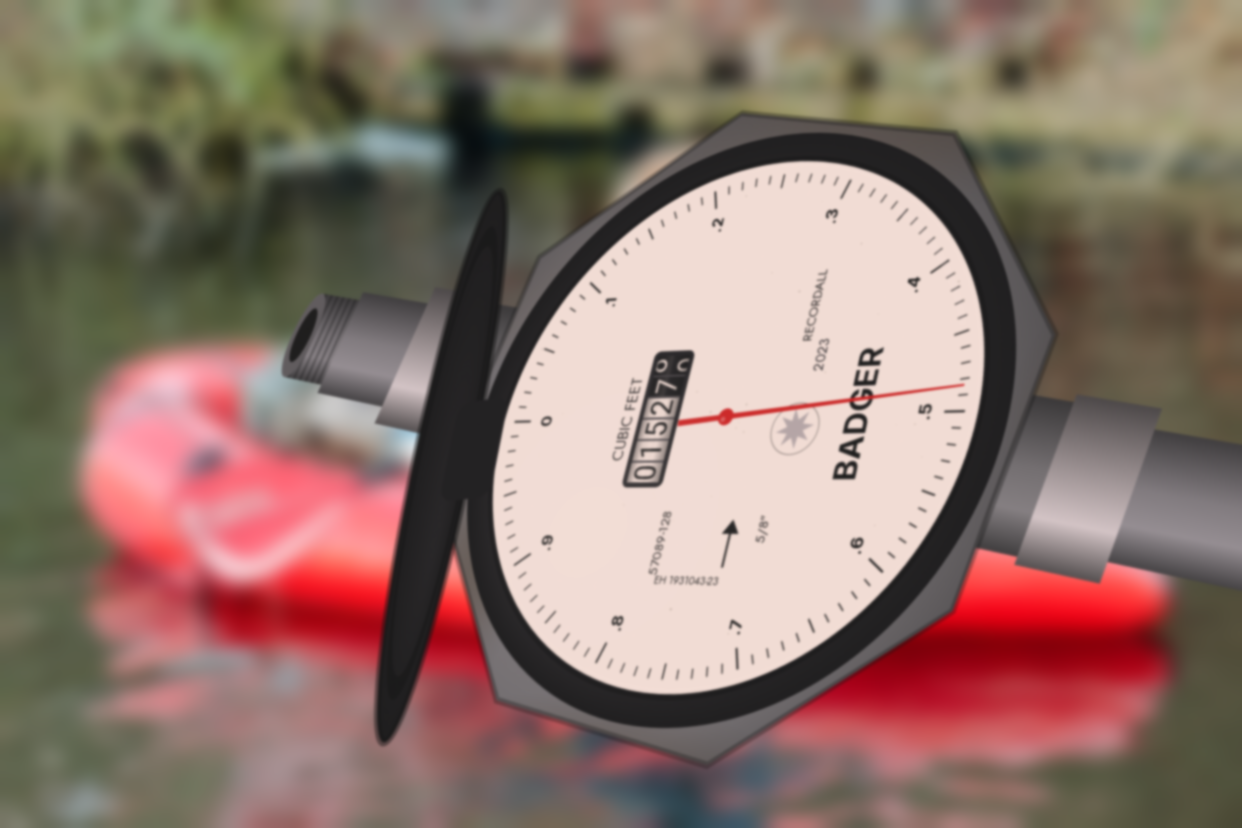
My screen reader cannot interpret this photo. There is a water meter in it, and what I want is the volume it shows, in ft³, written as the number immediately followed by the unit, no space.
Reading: 15278.48ft³
